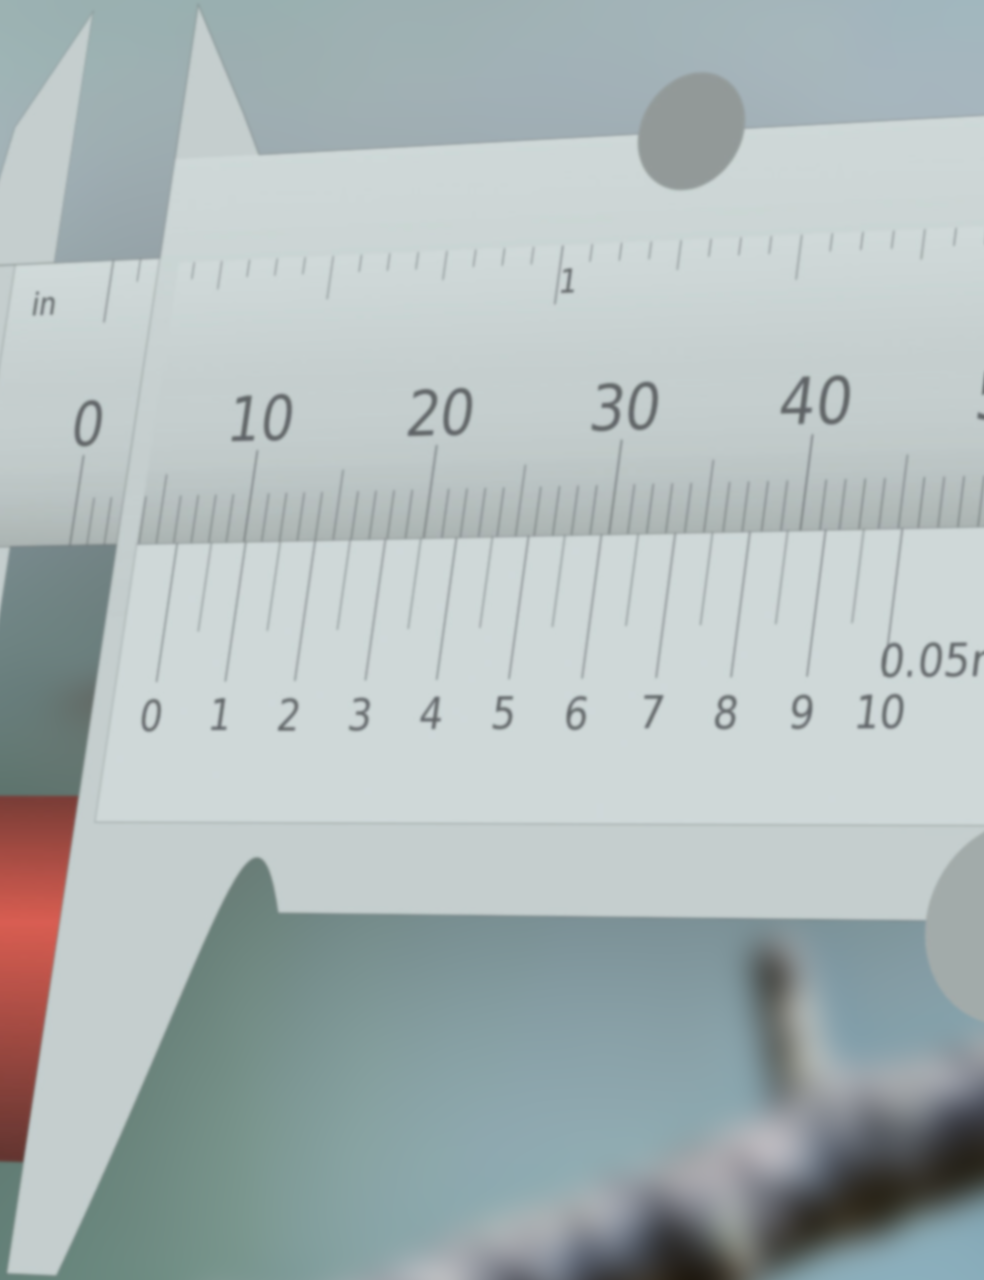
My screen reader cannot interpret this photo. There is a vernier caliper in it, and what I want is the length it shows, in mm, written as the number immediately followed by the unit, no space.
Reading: 6.2mm
